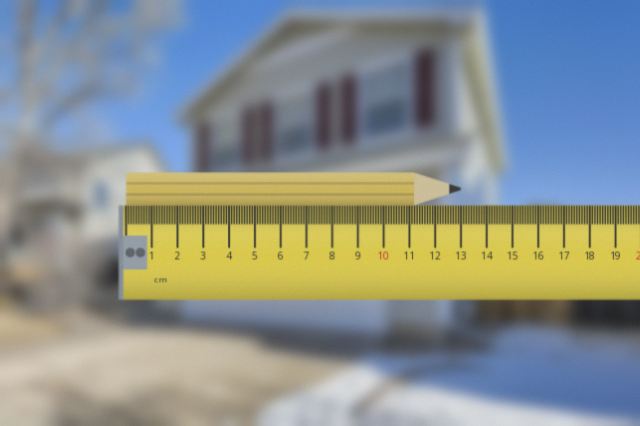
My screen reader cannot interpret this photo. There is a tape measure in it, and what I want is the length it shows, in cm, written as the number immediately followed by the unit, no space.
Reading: 13cm
